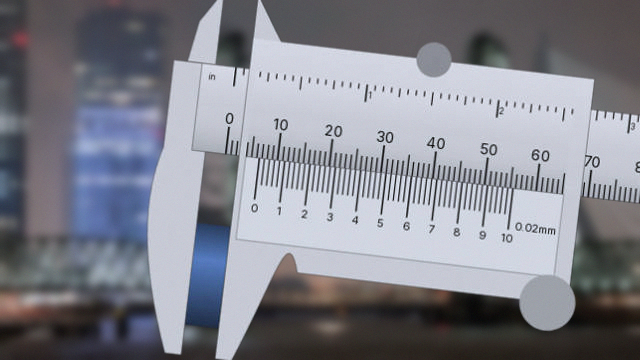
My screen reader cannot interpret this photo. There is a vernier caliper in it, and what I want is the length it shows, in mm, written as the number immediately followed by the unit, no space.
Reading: 6.5mm
